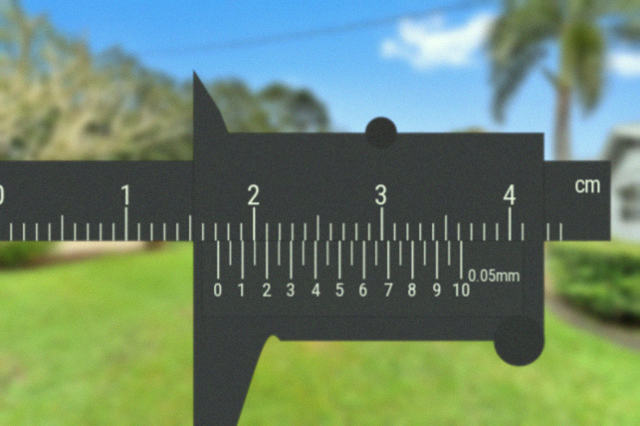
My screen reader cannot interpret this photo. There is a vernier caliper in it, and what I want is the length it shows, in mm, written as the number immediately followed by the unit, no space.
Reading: 17.2mm
